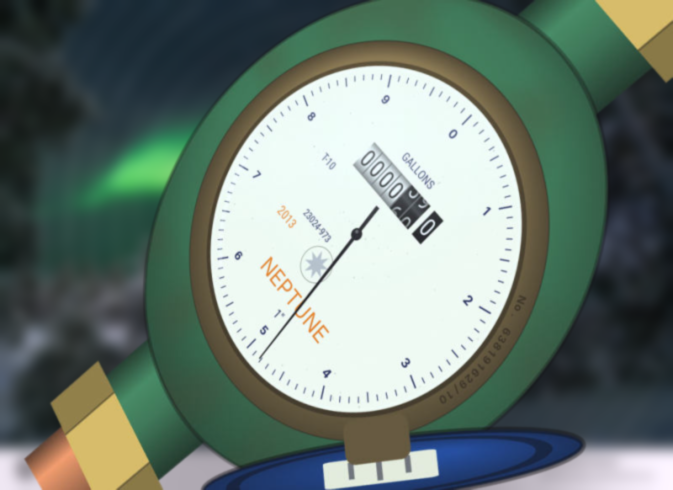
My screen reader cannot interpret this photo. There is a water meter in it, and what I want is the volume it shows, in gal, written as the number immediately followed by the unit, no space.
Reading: 594.8gal
